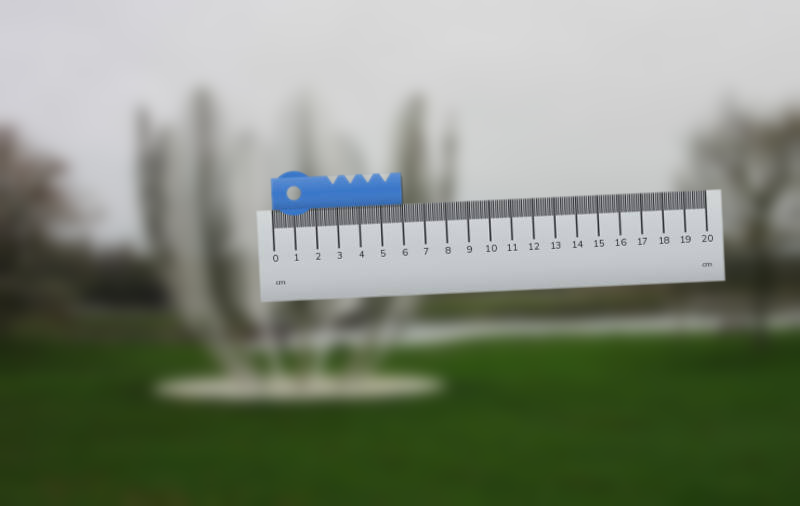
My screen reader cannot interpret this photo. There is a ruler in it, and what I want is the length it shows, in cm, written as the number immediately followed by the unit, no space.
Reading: 6cm
